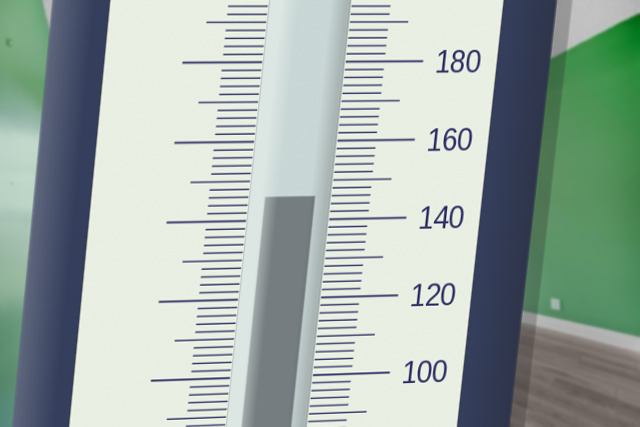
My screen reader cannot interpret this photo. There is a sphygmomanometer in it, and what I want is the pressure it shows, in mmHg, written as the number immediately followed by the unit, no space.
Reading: 146mmHg
